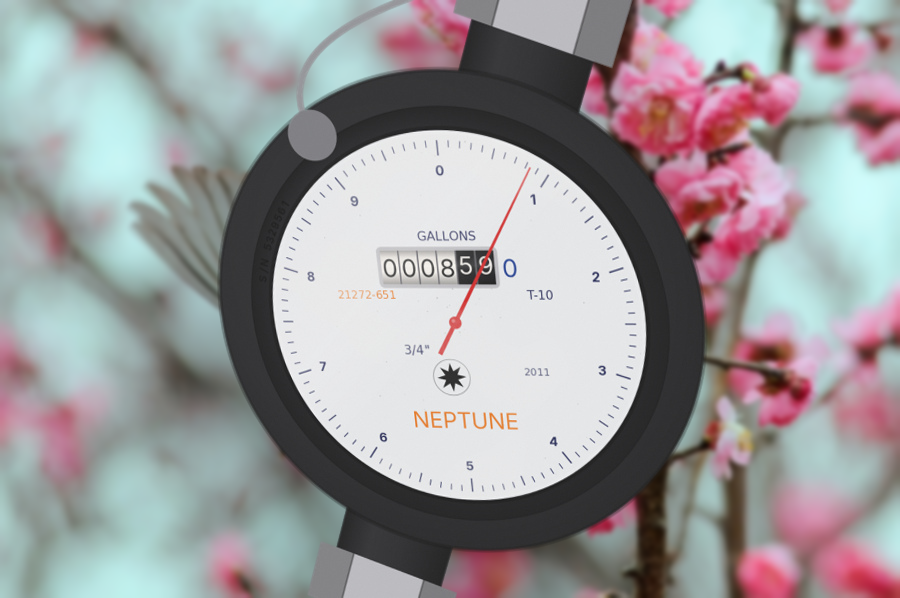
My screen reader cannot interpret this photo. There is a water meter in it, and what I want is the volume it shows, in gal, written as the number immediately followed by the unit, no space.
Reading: 8590.8gal
